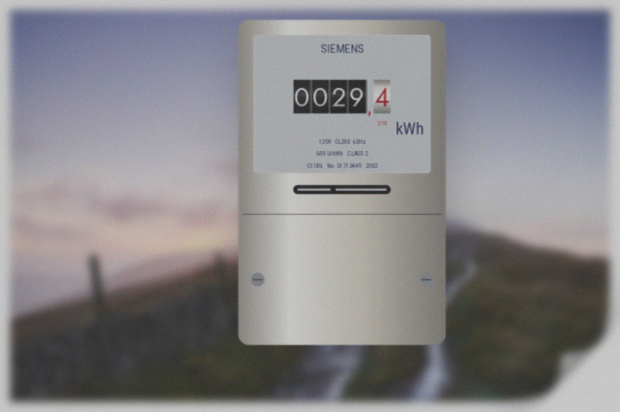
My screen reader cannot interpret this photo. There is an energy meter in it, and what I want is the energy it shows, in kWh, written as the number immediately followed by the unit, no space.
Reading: 29.4kWh
